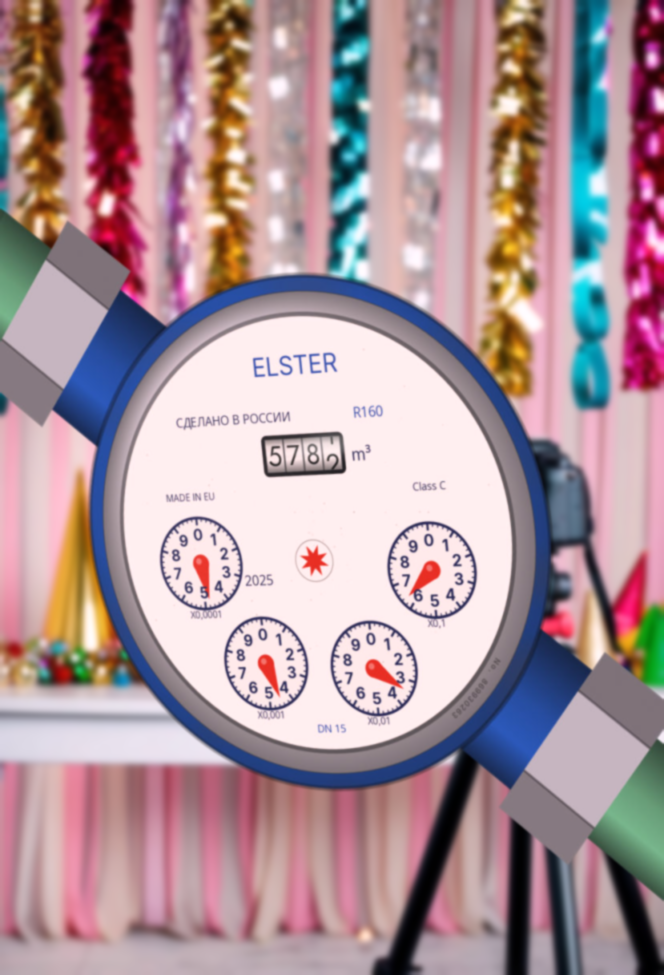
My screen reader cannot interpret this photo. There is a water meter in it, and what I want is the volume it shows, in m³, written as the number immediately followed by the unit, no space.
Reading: 5781.6344m³
